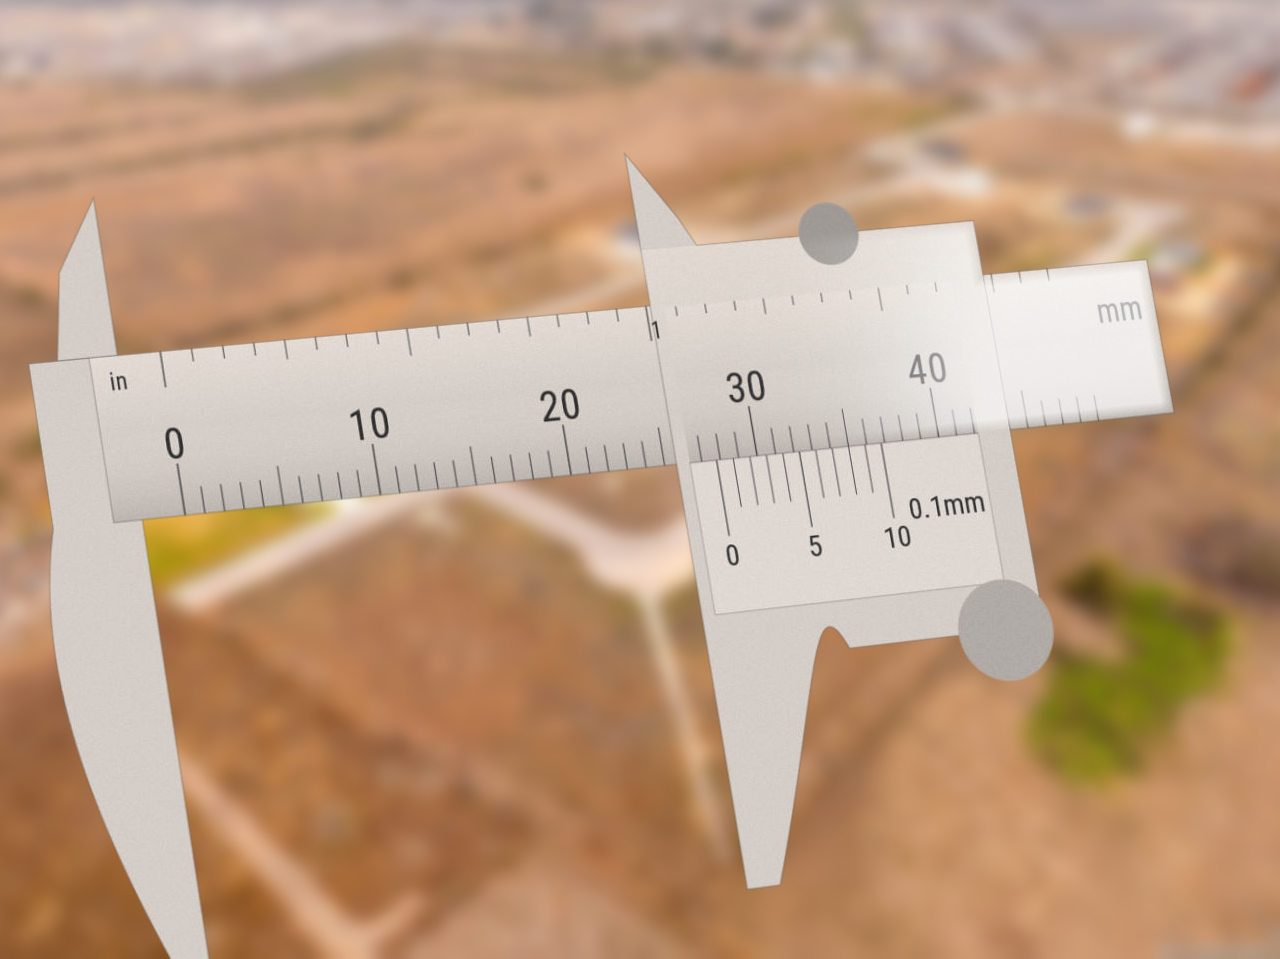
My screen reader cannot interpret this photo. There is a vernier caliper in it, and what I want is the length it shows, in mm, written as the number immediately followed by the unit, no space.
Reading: 27.8mm
